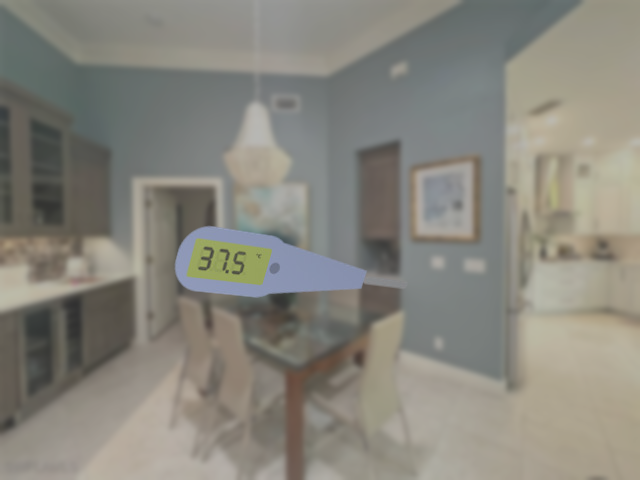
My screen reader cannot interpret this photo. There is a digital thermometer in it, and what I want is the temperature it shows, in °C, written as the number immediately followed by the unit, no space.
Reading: 37.5°C
